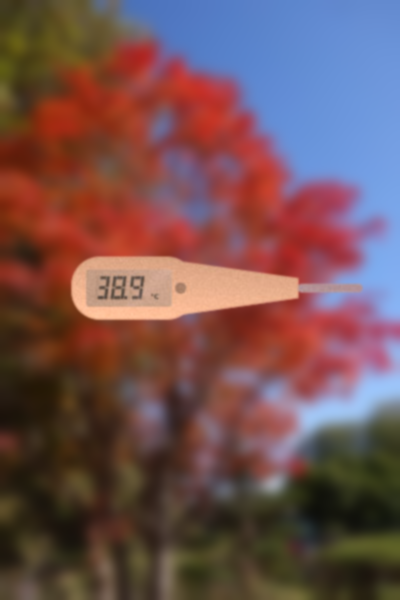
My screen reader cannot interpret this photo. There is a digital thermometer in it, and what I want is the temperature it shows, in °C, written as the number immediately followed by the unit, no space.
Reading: 38.9°C
